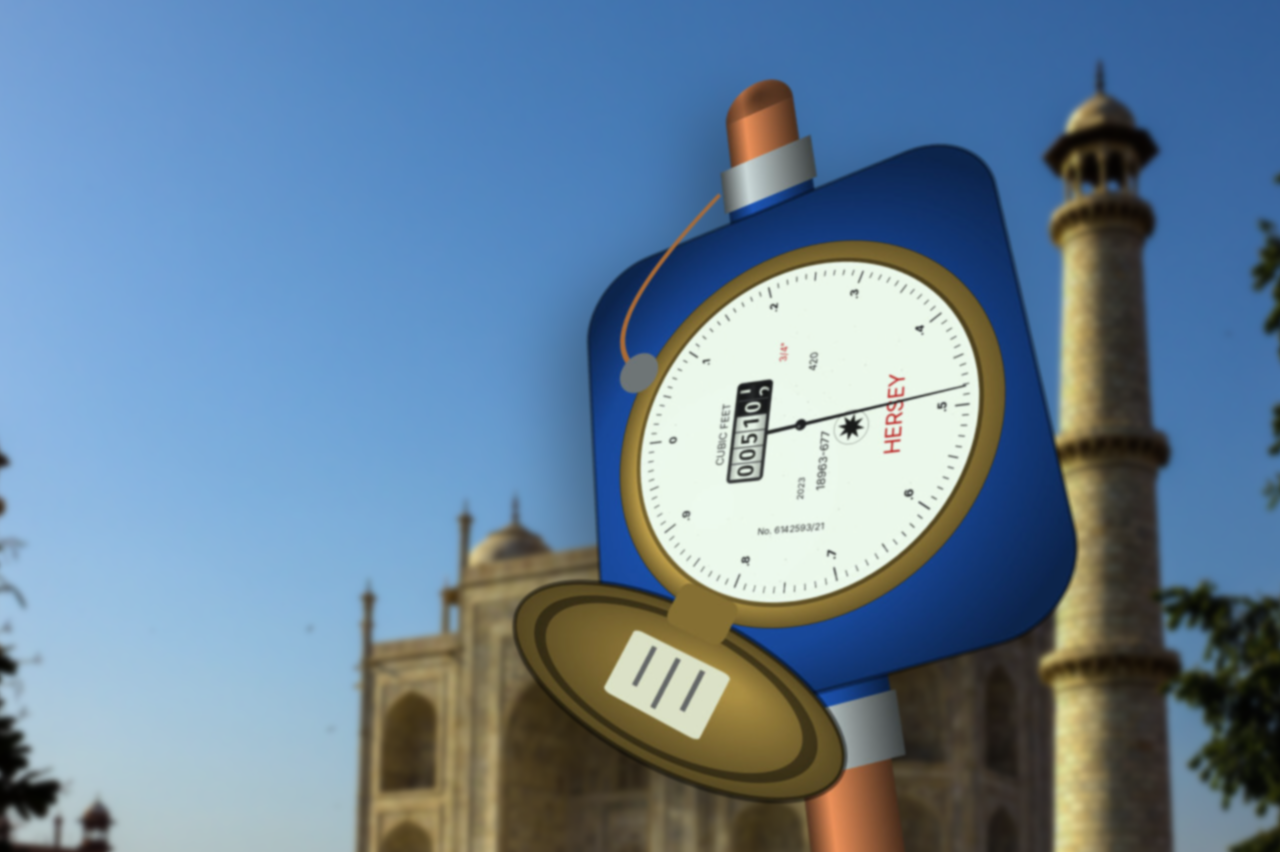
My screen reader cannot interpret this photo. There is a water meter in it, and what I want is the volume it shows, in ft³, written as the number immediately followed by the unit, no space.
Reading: 5101.48ft³
